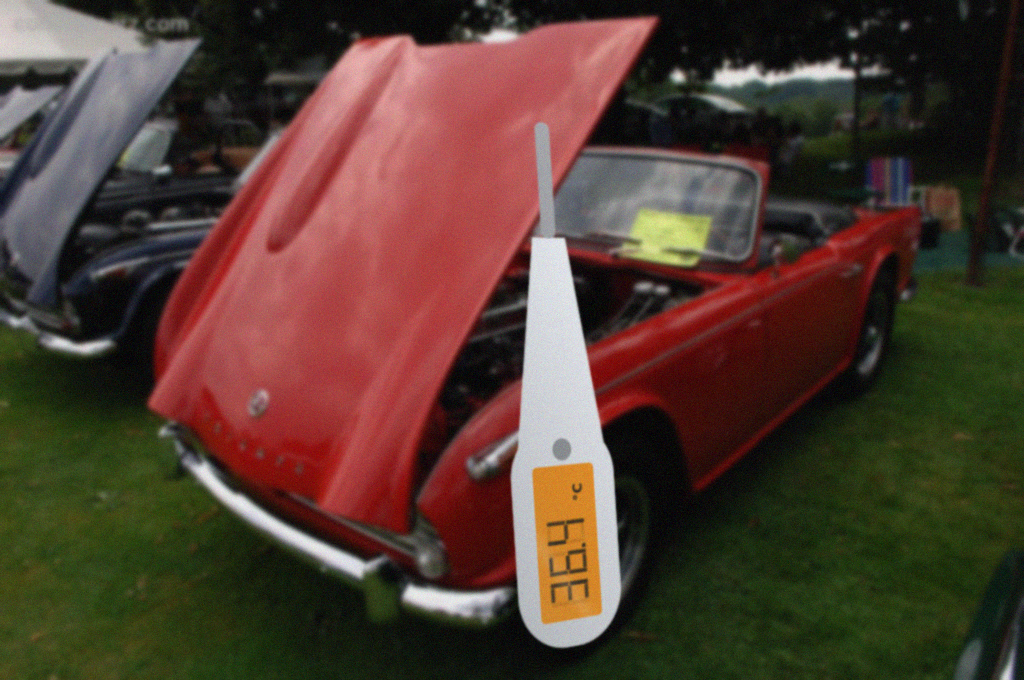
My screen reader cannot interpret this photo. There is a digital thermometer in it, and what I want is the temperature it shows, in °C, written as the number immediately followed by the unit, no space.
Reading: 36.4°C
